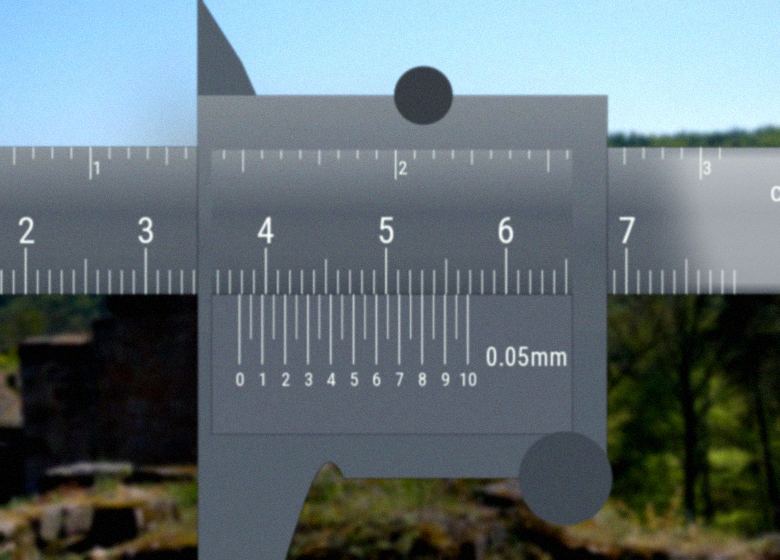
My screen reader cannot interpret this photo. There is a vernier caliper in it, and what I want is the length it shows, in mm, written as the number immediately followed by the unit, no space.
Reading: 37.8mm
